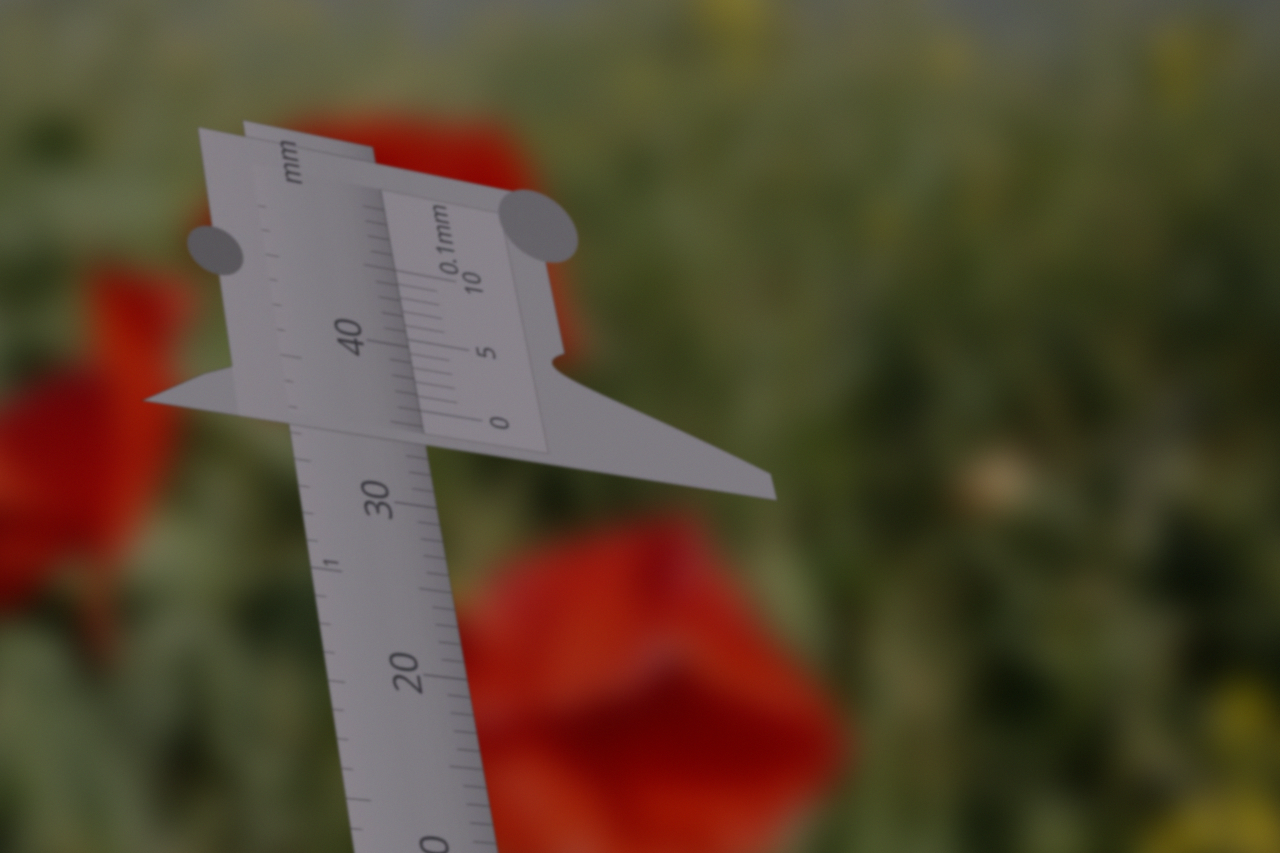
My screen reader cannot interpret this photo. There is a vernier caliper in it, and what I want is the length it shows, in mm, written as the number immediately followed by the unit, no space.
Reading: 36.0mm
